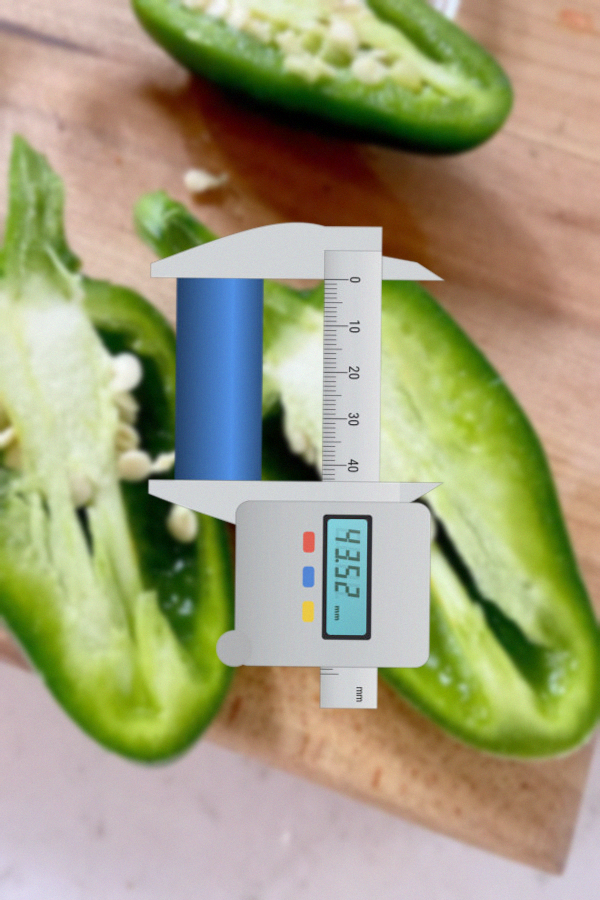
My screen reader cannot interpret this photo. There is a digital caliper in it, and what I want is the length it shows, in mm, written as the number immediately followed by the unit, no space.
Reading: 43.52mm
